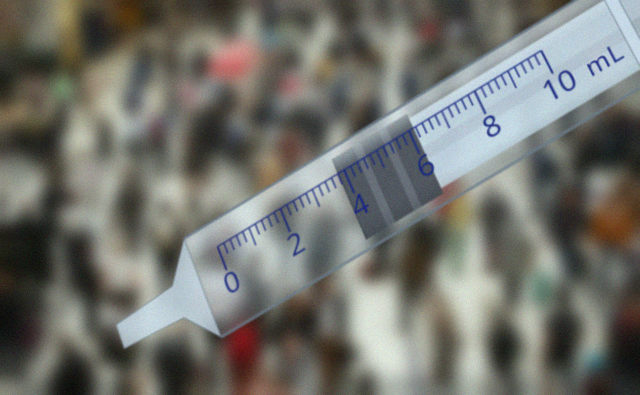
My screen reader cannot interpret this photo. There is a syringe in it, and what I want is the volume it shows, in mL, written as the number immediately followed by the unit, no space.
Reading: 3.8mL
